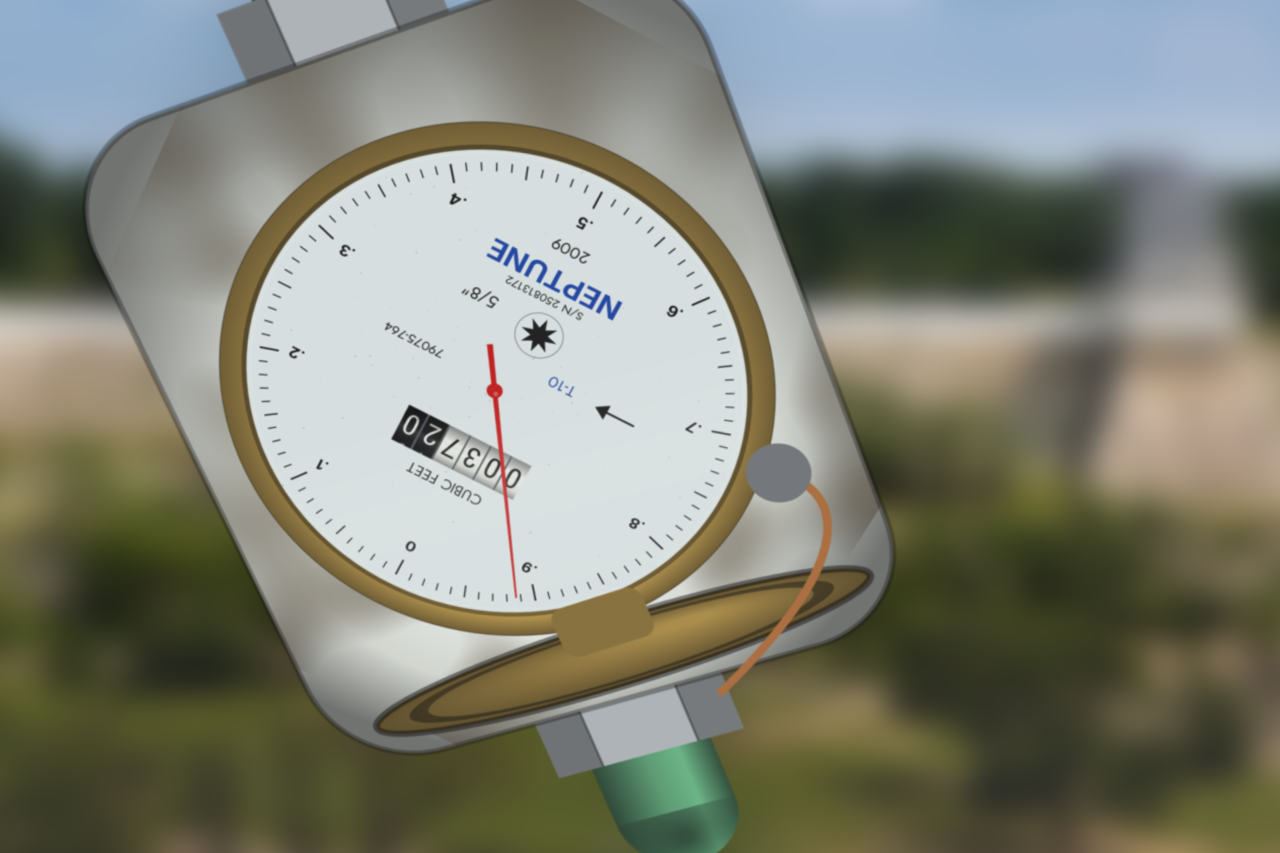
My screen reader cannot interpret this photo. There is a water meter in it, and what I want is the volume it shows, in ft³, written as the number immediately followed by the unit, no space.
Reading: 3719.91ft³
